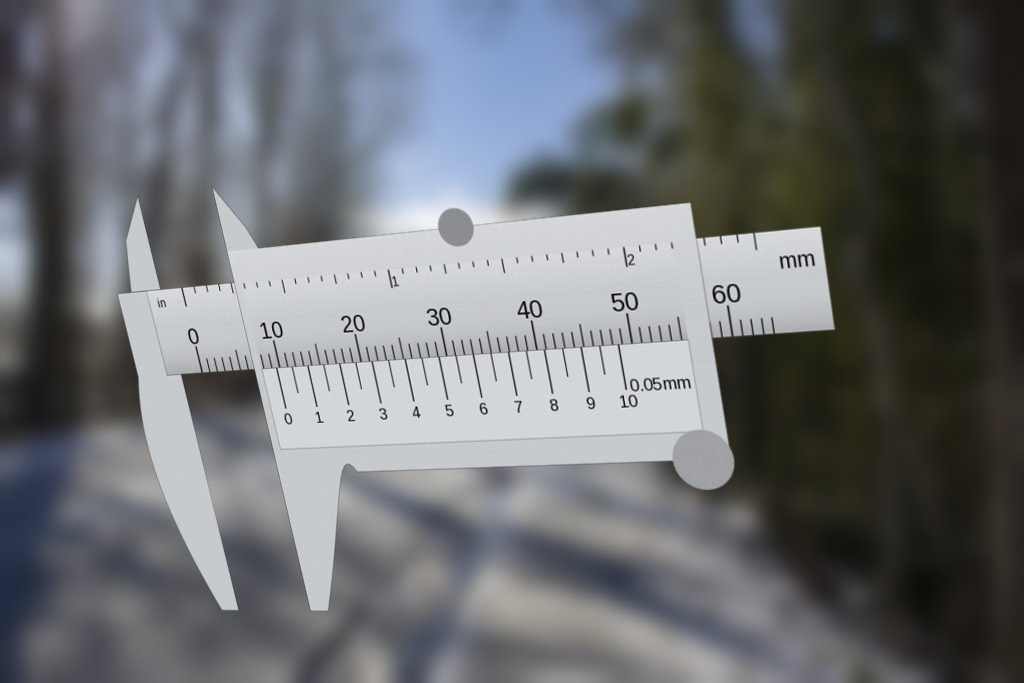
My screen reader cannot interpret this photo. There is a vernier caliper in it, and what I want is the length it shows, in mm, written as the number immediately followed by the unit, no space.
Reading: 9.6mm
